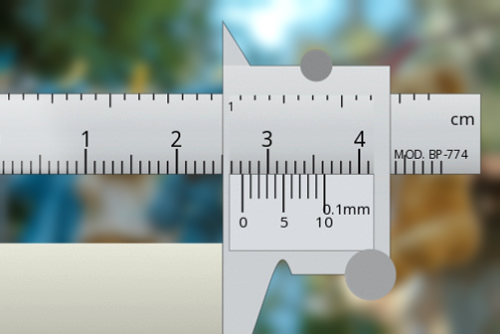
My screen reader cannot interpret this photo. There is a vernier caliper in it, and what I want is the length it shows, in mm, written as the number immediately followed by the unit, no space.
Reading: 27.2mm
